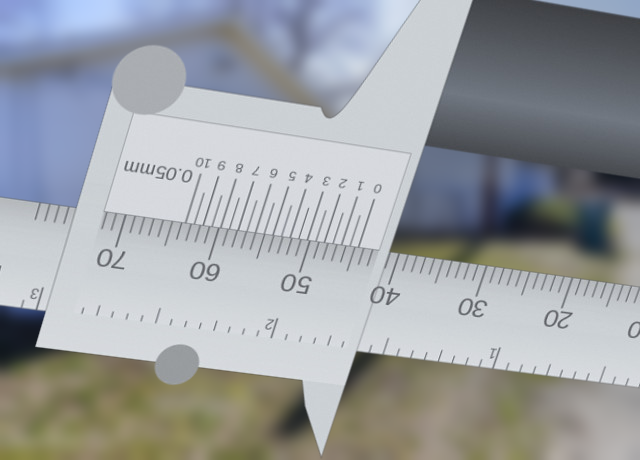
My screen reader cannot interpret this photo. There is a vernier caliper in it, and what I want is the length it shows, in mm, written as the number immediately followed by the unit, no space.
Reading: 44.6mm
